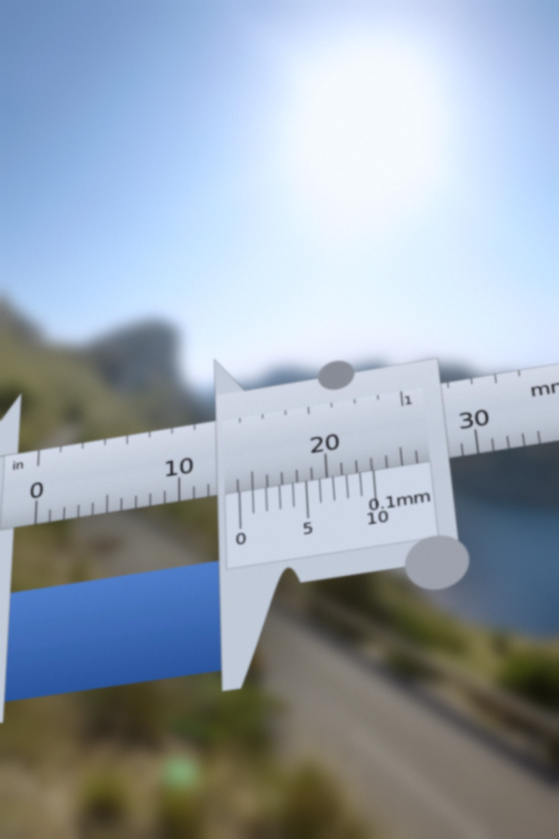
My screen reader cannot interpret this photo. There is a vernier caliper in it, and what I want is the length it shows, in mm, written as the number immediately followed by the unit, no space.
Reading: 14.1mm
